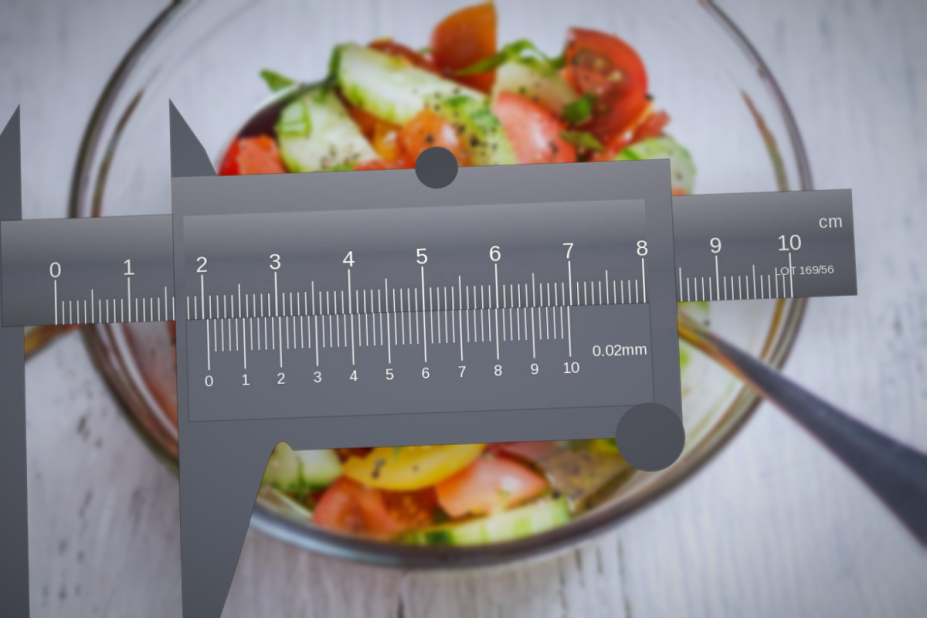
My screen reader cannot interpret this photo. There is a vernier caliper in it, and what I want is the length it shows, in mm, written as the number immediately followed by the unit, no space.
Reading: 20.6mm
